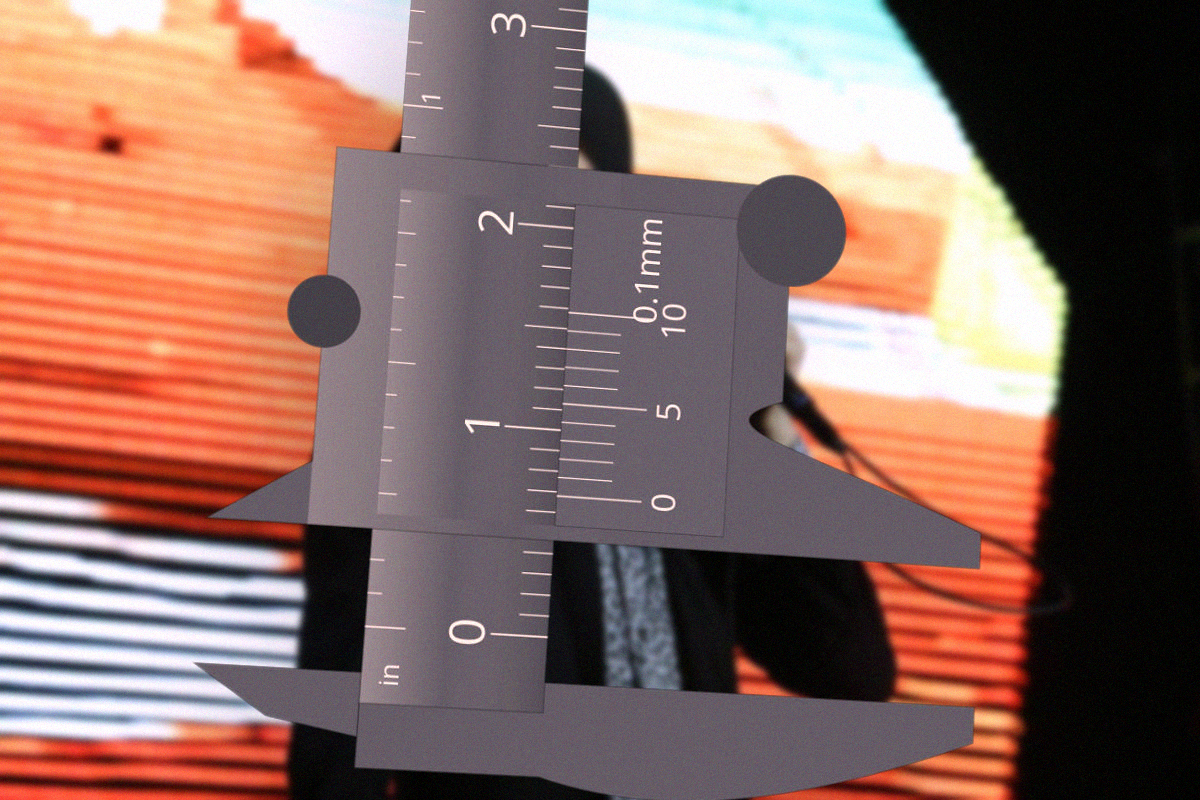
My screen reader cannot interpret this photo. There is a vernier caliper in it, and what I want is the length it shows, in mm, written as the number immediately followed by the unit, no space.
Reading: 6.8mm
